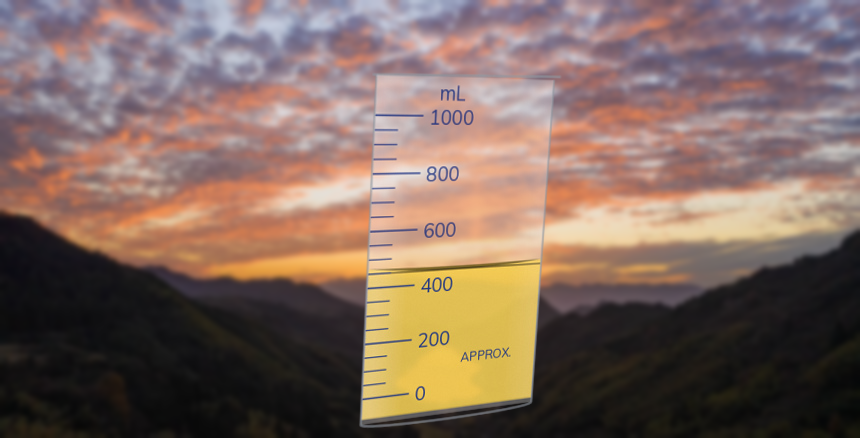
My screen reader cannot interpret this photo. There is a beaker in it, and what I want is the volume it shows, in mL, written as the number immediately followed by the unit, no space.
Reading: 450mL
